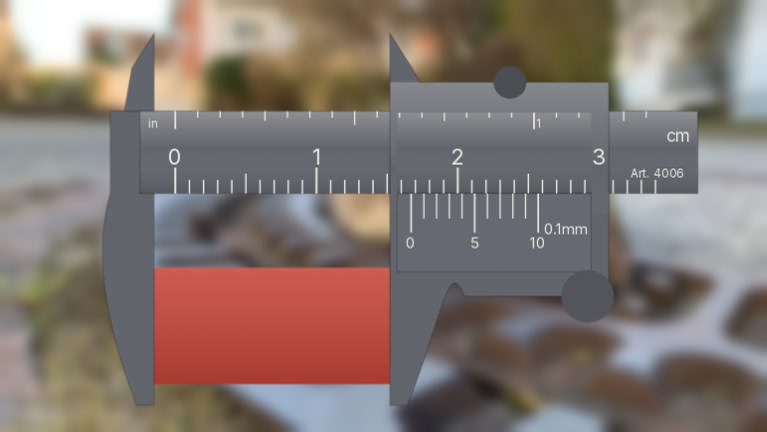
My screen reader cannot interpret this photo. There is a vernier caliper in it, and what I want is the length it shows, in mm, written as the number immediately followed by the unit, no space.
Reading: 16.7mm
